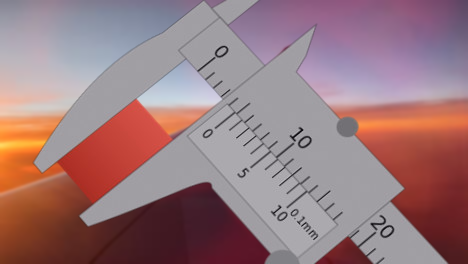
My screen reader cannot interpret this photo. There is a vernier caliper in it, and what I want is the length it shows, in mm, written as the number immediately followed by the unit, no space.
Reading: 4.8mm
